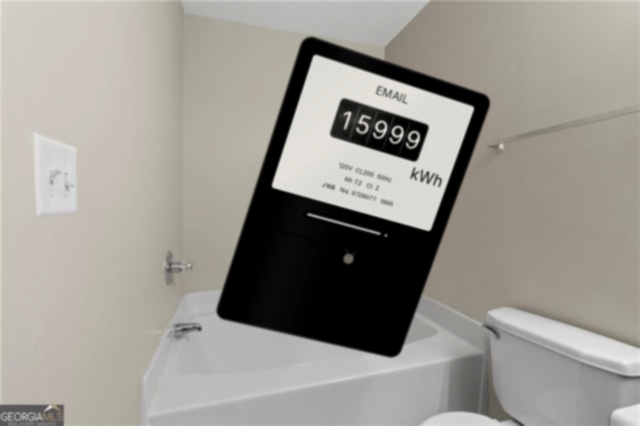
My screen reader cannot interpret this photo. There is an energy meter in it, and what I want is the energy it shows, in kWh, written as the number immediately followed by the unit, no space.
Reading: 15999kWh
